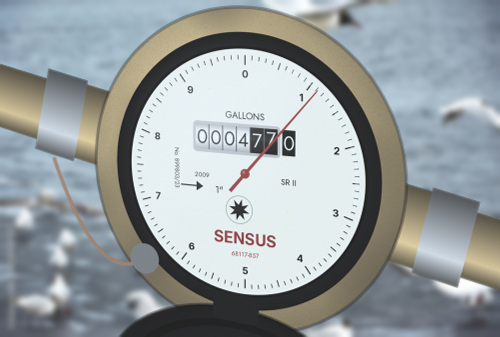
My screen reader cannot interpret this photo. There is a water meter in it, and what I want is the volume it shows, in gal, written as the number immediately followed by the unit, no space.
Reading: 4771.1gal
